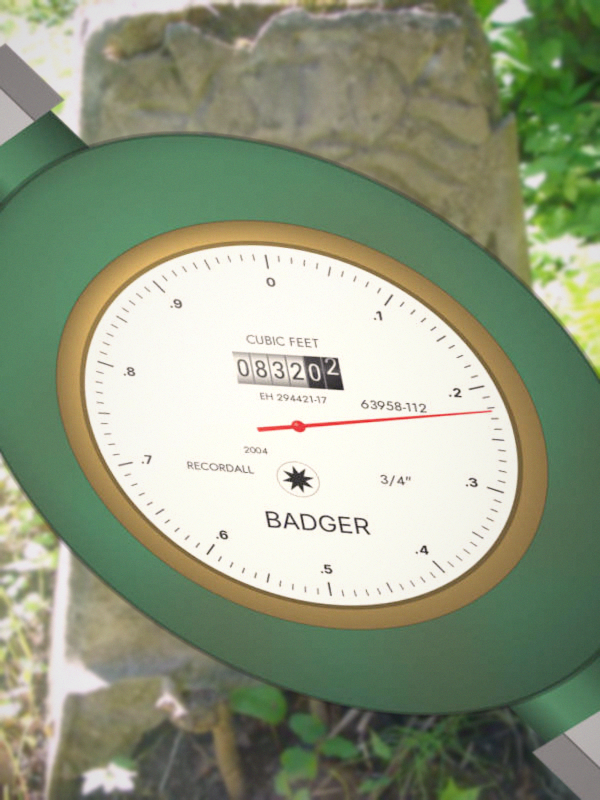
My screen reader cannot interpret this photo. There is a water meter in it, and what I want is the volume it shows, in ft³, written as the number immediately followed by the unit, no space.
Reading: 83202.22ft³
